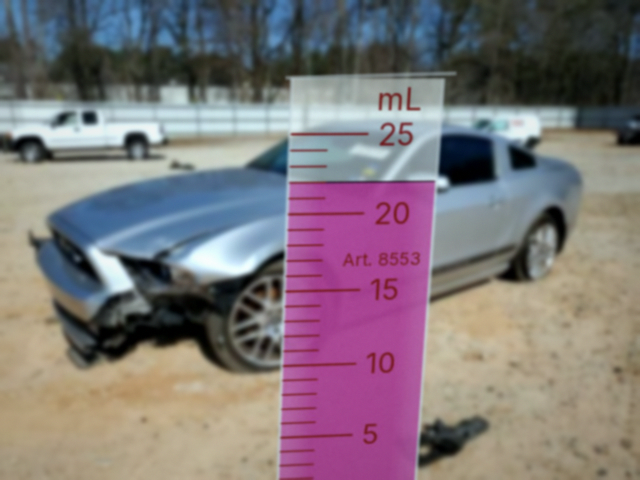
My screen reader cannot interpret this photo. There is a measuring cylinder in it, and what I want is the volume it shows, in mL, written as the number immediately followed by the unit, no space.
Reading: 22mL
